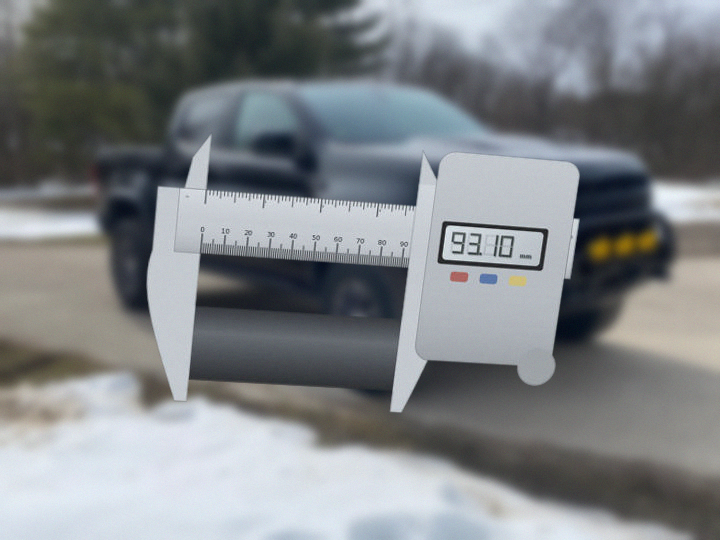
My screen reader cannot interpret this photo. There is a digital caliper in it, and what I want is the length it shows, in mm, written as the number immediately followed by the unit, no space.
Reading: 93.10mm
